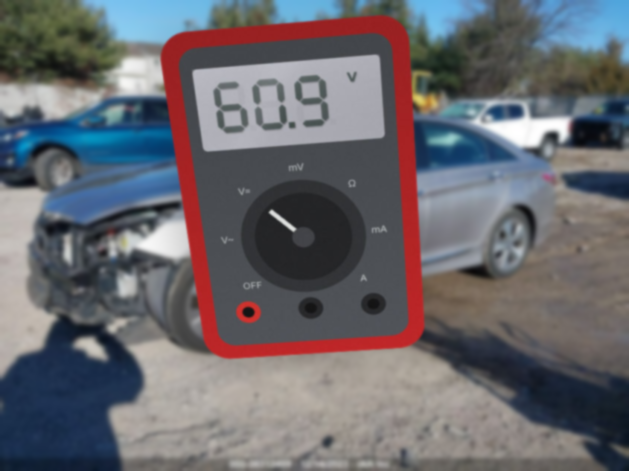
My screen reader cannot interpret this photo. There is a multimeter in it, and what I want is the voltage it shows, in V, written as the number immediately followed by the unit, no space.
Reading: 60.9V
